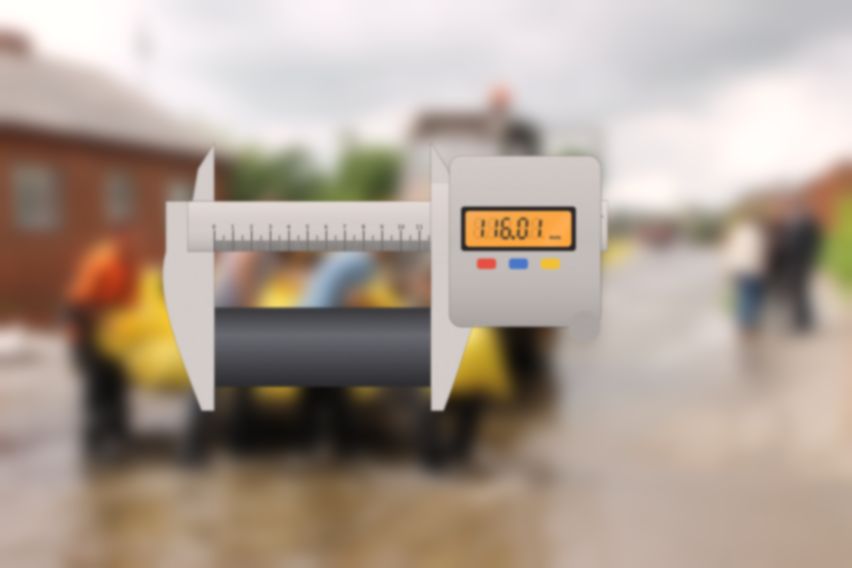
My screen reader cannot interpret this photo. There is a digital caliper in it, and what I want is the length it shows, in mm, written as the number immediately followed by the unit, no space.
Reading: 116.01mm
